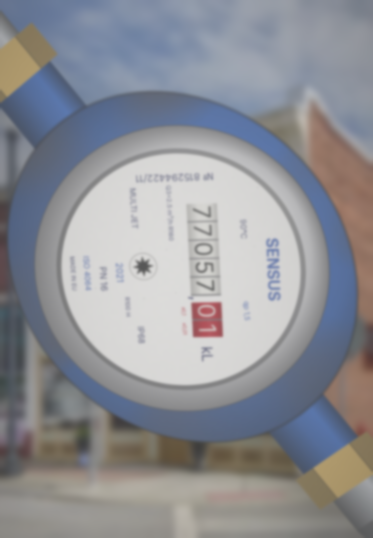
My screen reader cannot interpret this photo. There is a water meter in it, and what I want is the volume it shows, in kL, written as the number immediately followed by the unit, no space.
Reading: 77057.01kL
